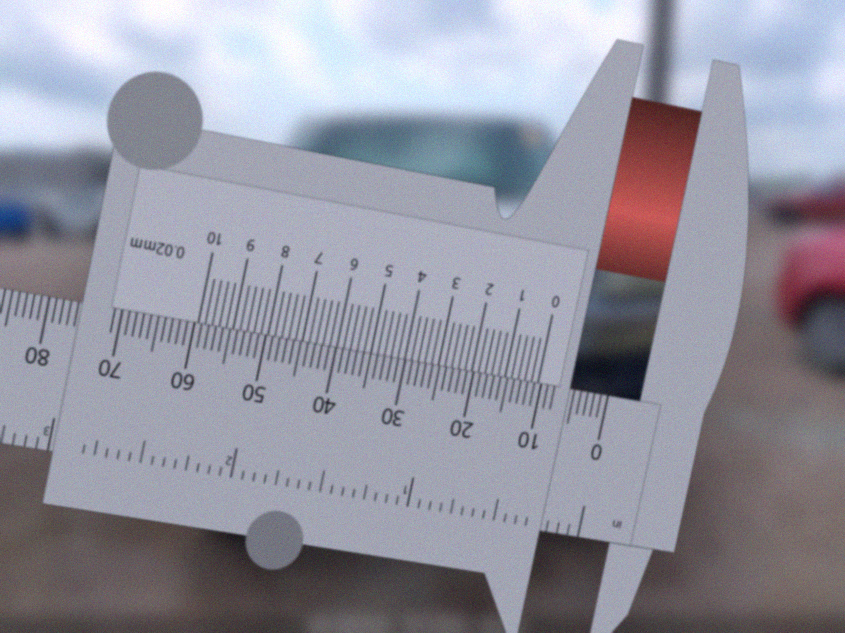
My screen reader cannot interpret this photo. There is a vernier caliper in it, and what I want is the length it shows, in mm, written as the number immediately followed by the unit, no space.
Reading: 10.5mm
